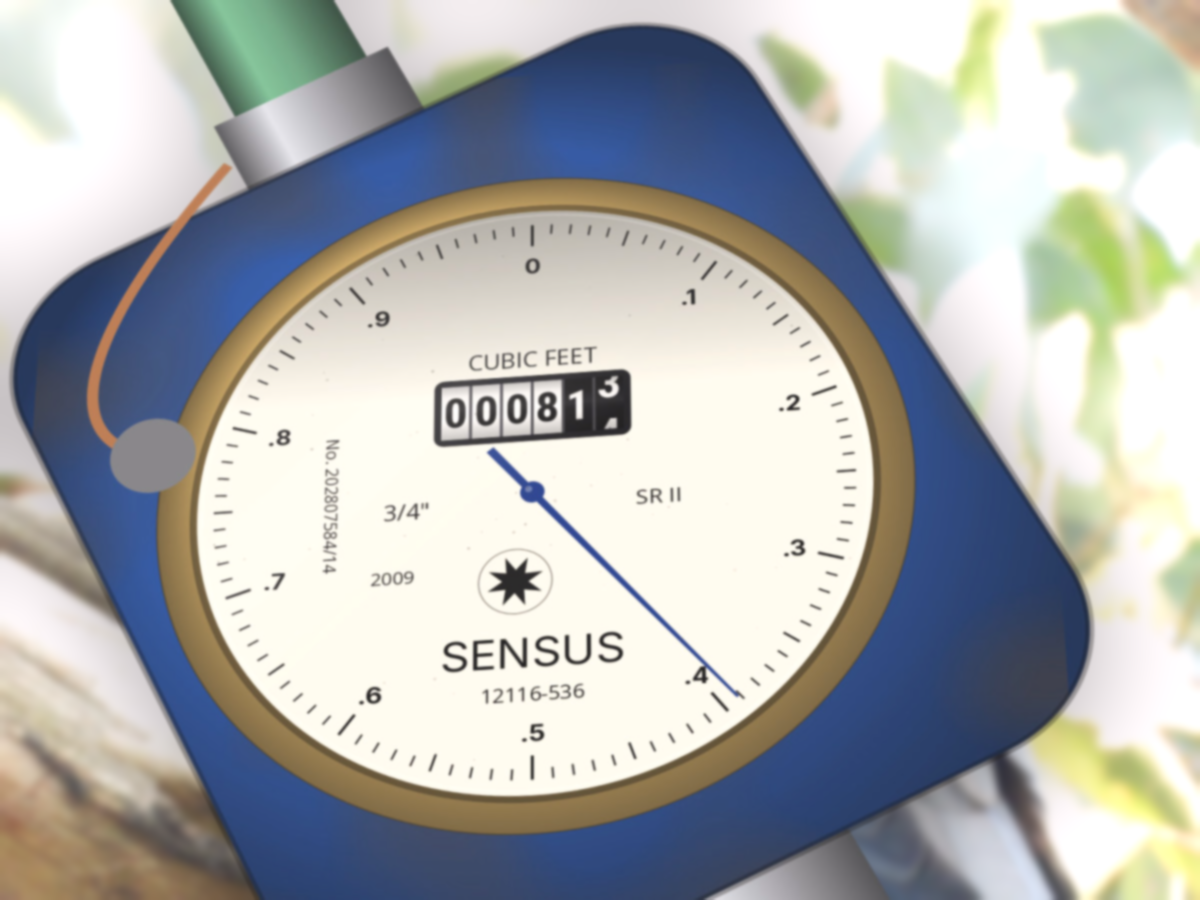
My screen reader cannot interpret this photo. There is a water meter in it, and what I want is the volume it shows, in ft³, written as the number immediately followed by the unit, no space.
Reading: 813.39ft³
